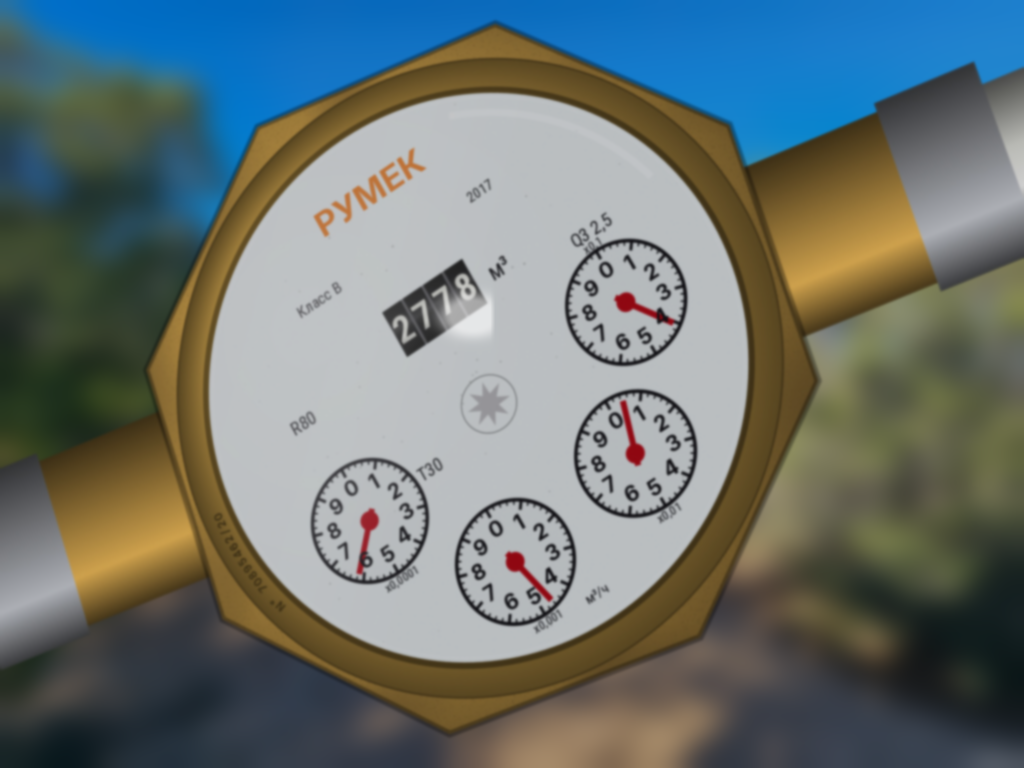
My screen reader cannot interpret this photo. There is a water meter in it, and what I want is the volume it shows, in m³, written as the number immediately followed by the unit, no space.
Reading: 2778.4046m³
